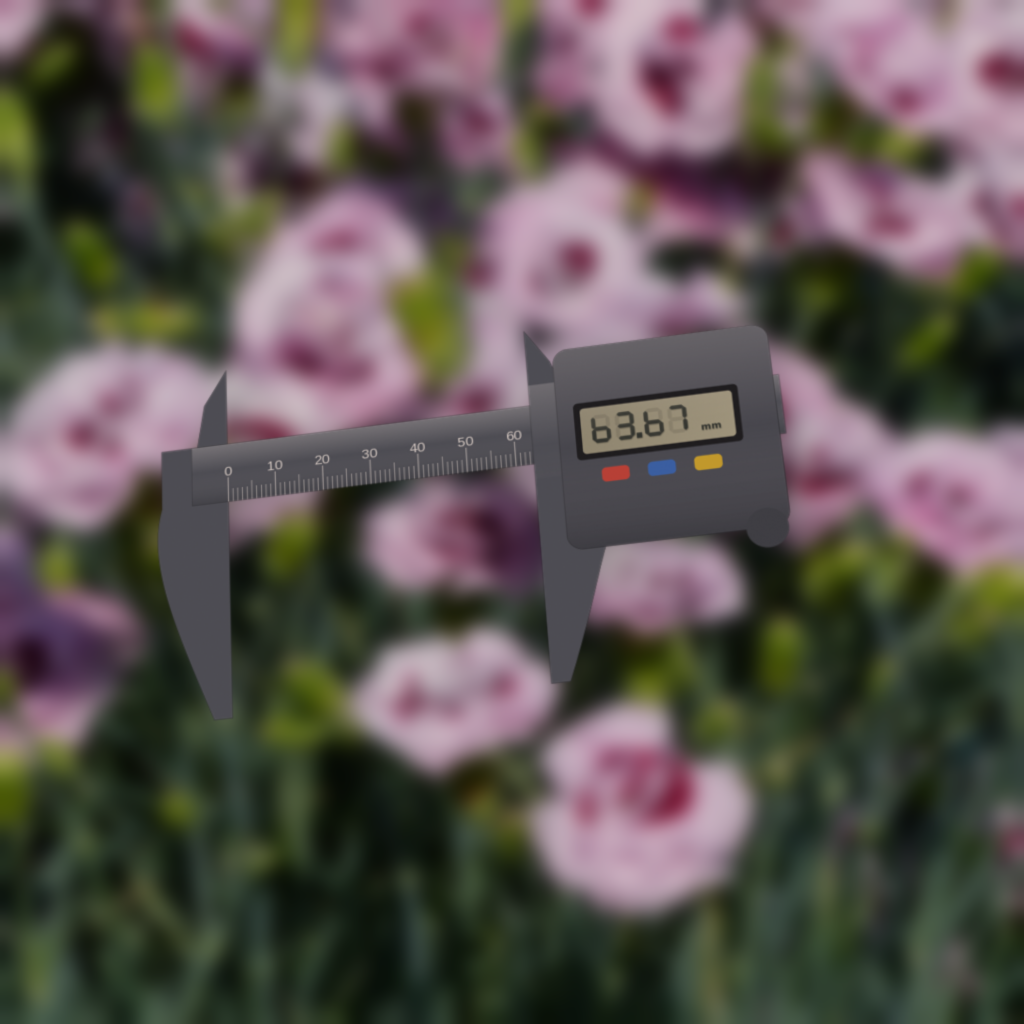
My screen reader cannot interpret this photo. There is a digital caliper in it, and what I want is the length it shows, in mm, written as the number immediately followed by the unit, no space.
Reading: 63.67mm
